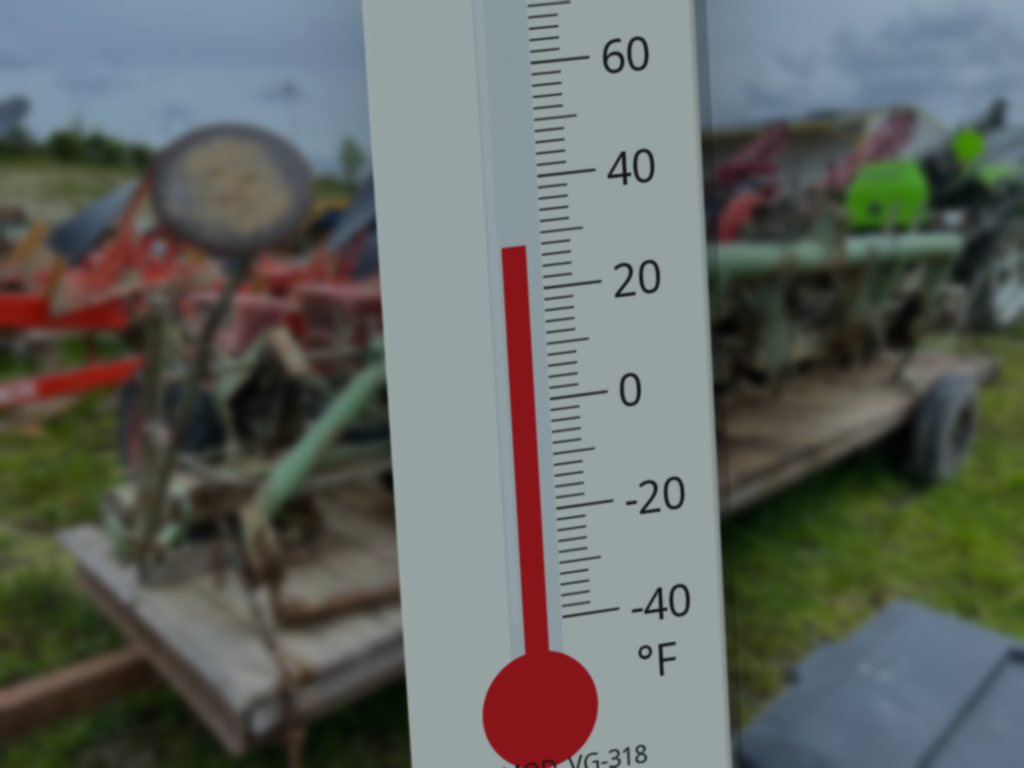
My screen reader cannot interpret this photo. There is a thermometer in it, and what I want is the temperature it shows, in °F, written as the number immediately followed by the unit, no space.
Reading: 28°F
